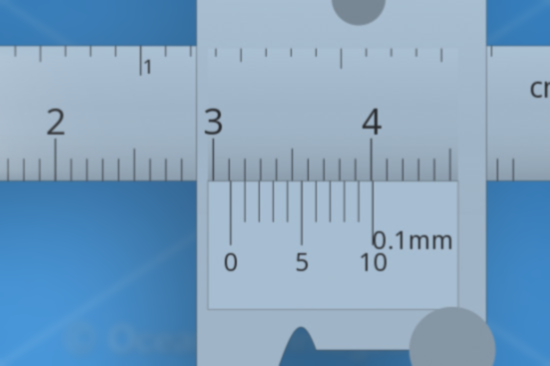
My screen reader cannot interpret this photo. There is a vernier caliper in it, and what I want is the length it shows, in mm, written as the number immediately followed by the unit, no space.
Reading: 31.1mm
